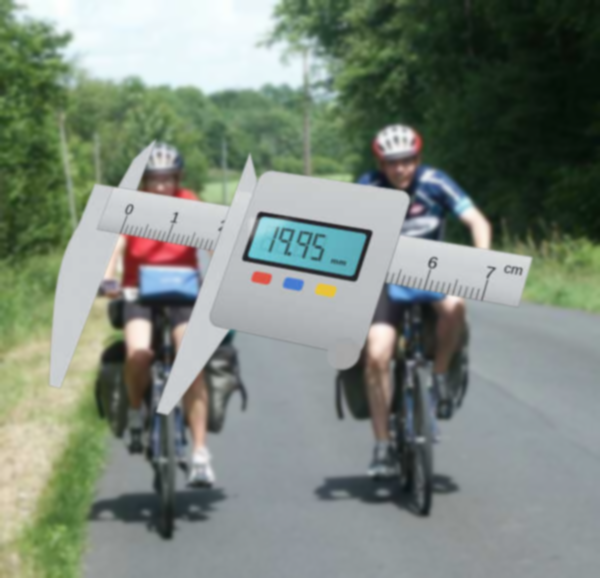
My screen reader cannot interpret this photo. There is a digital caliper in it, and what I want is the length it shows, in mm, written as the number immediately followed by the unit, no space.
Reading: 19.95mm
